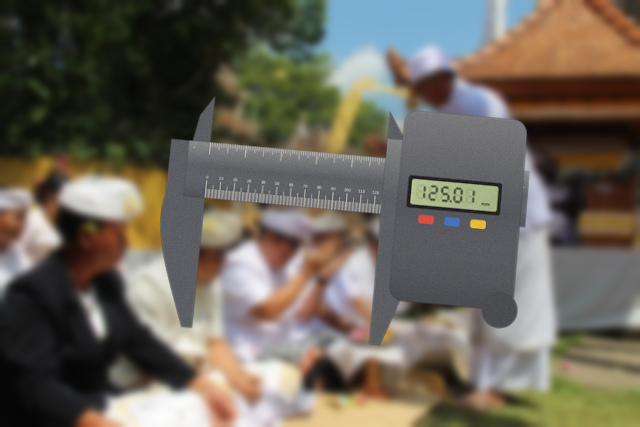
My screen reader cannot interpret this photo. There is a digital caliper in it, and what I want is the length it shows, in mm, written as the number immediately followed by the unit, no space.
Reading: 125.01mm
